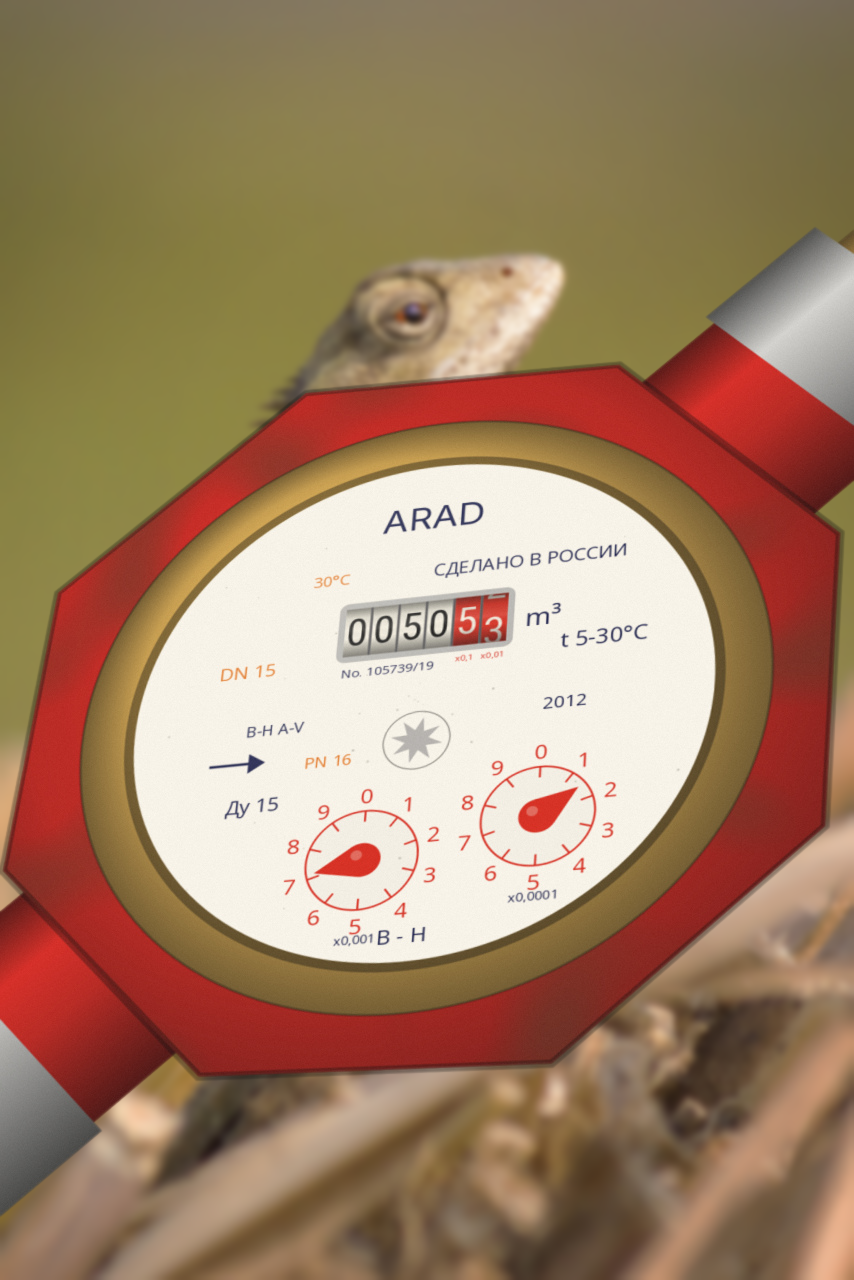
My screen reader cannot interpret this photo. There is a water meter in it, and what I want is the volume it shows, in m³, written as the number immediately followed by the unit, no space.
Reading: 50.5271m³
